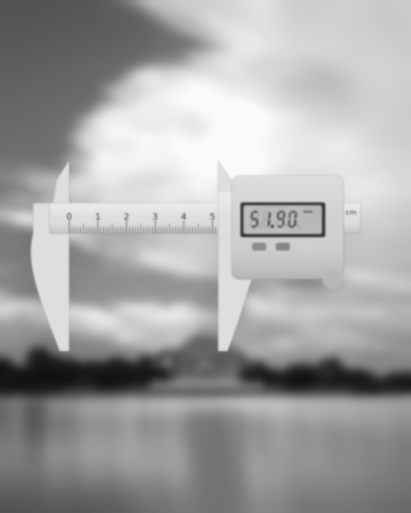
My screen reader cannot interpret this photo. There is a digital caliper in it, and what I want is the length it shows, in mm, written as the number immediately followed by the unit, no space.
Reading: 51.90mm
